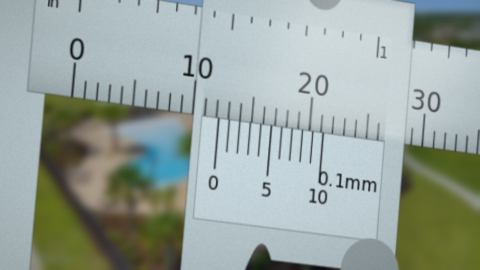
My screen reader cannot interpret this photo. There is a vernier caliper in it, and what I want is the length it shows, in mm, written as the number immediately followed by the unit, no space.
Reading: 12.2mm
